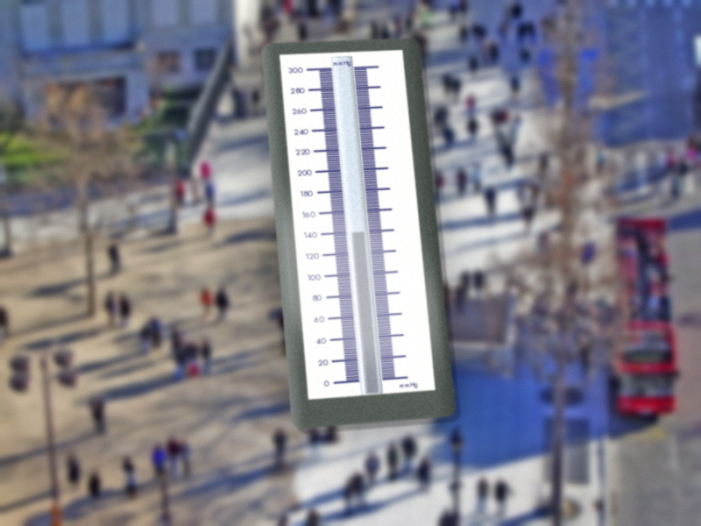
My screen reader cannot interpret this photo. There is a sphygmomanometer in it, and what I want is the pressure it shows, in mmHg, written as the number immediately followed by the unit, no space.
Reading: 140mmHg
